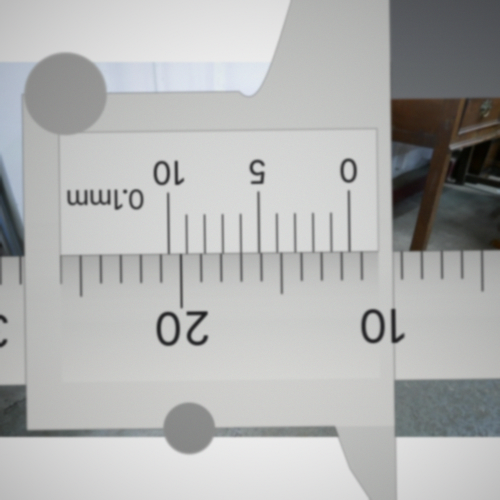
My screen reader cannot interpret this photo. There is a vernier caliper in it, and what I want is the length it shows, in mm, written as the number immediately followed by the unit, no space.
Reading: 11.6mm
